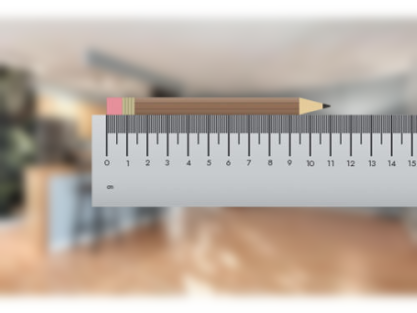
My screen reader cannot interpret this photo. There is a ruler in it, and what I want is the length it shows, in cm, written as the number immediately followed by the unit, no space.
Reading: 11cm
